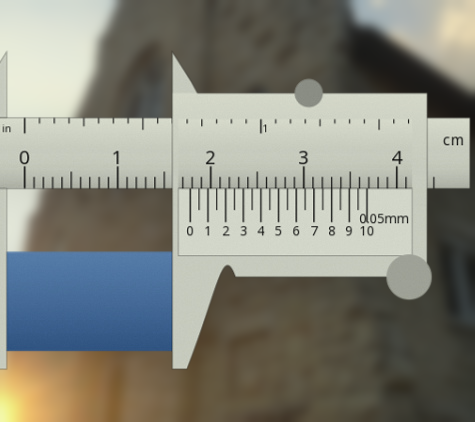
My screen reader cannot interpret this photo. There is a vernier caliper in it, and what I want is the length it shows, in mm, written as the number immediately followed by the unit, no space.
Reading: 17.8mm
